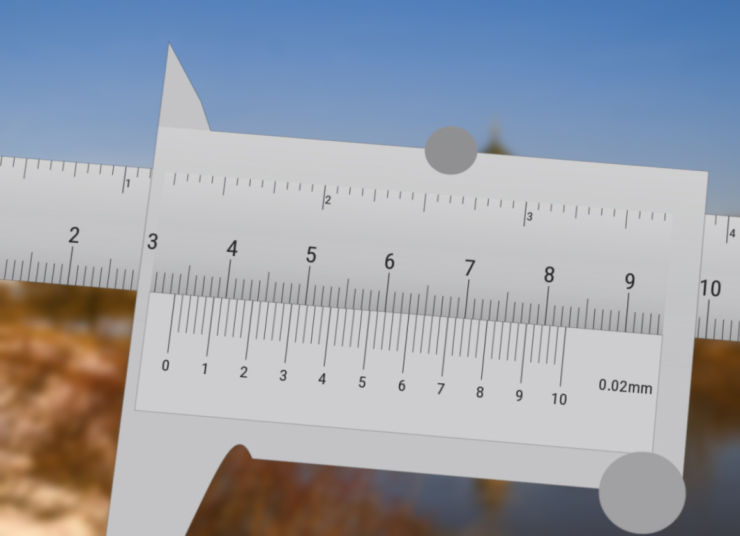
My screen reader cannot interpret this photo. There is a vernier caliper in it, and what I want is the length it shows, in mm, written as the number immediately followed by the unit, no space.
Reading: 33.6mm
